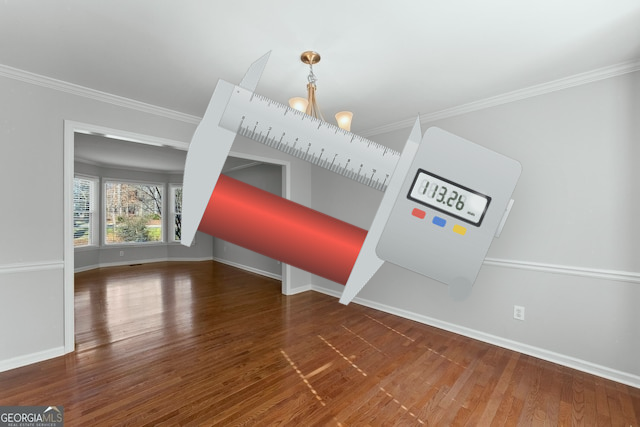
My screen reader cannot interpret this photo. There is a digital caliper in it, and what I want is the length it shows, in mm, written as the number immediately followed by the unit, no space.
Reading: 113.26mm
